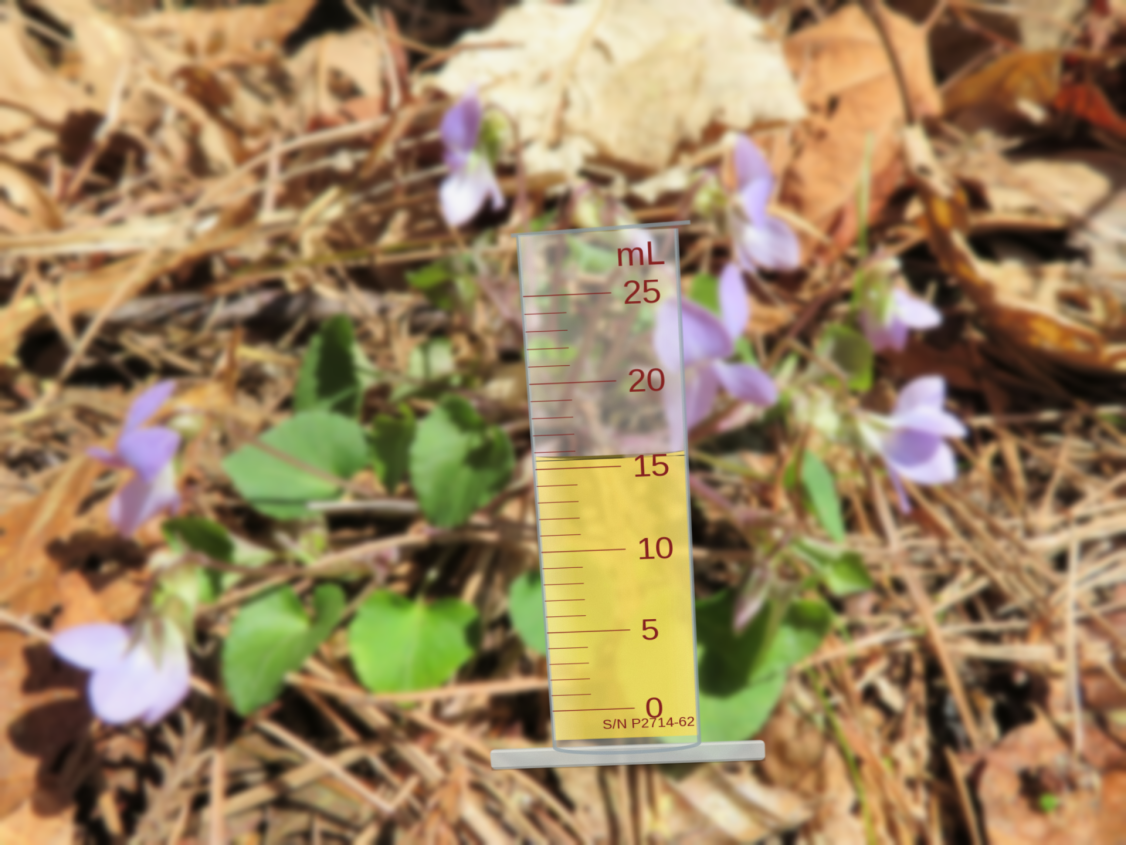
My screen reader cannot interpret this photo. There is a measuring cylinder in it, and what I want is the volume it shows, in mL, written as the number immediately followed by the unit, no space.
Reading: 15.5mL
